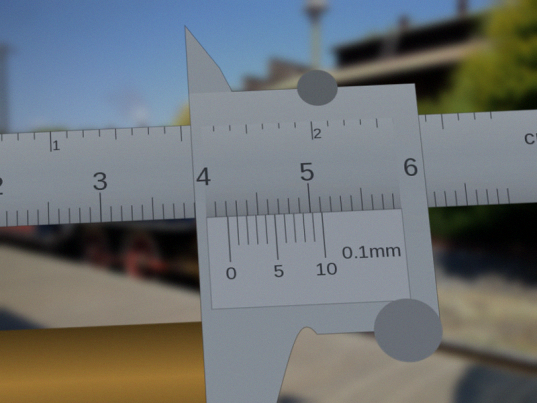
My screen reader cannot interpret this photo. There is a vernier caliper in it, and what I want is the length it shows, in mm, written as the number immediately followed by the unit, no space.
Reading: 42.1mm
